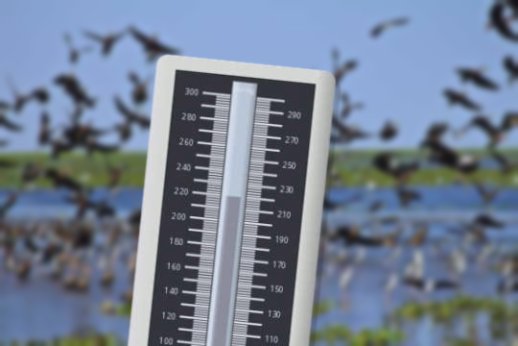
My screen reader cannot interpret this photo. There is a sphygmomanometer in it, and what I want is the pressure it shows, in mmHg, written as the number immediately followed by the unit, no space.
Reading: 220mmHg
